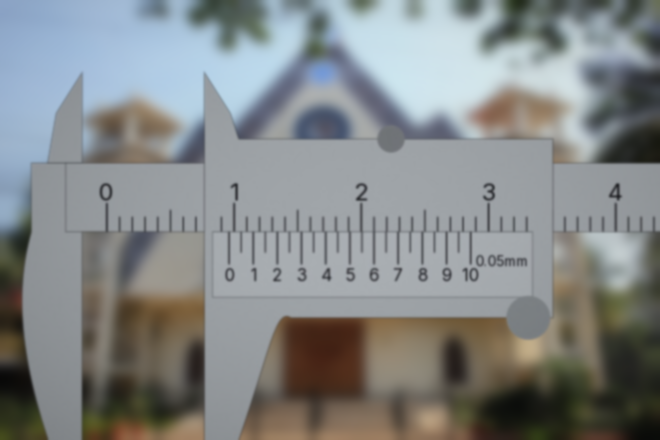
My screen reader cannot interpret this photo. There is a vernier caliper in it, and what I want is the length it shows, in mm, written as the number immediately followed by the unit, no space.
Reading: 9.6mm
